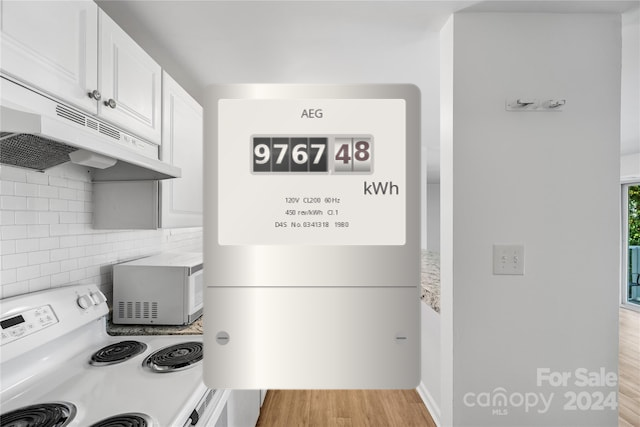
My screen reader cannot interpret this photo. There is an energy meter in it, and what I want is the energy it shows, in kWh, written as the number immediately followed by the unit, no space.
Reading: 9767.48kWh
